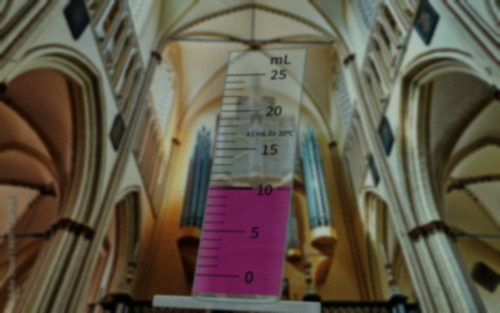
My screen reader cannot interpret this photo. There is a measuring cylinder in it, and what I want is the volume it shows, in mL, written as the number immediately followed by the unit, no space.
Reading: 10mL
